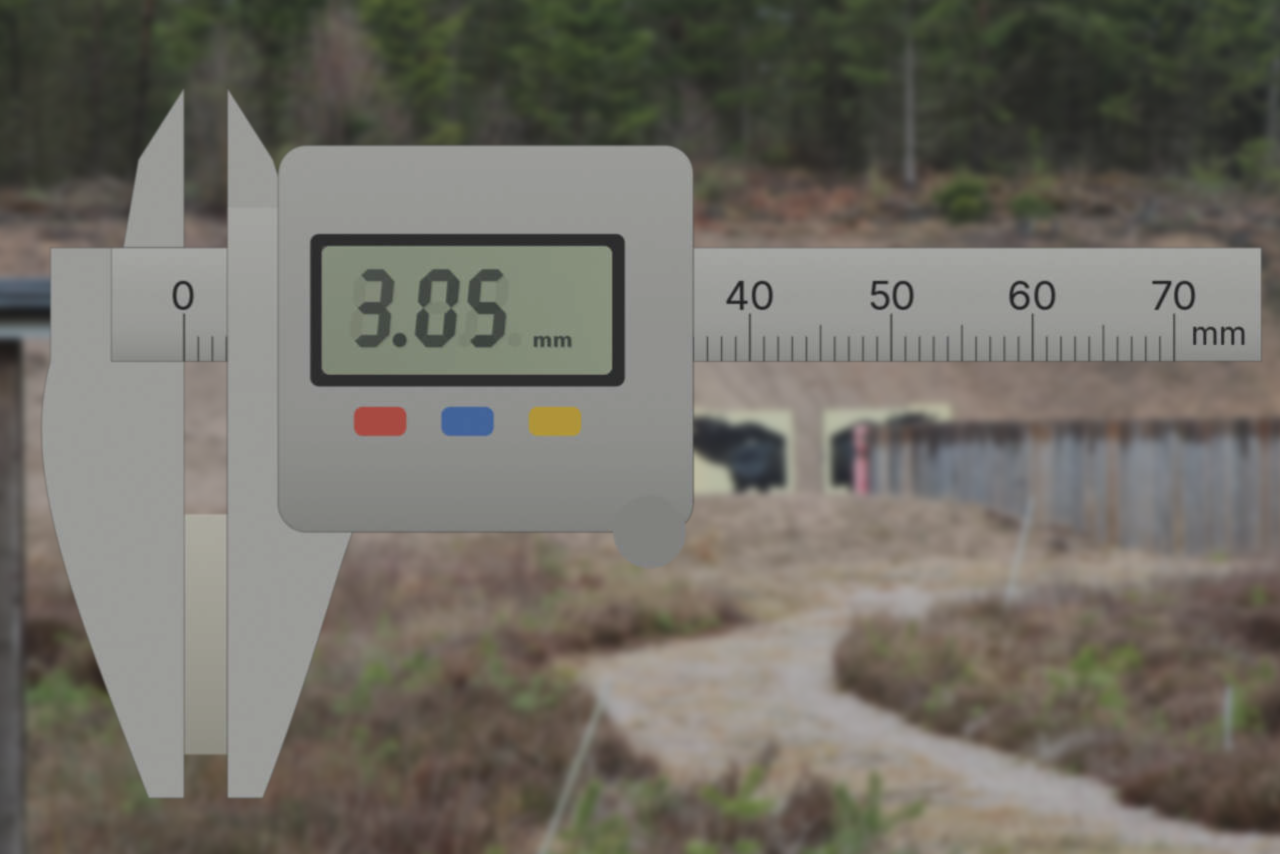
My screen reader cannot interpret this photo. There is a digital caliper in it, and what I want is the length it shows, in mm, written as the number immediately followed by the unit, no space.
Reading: 3.05mm
